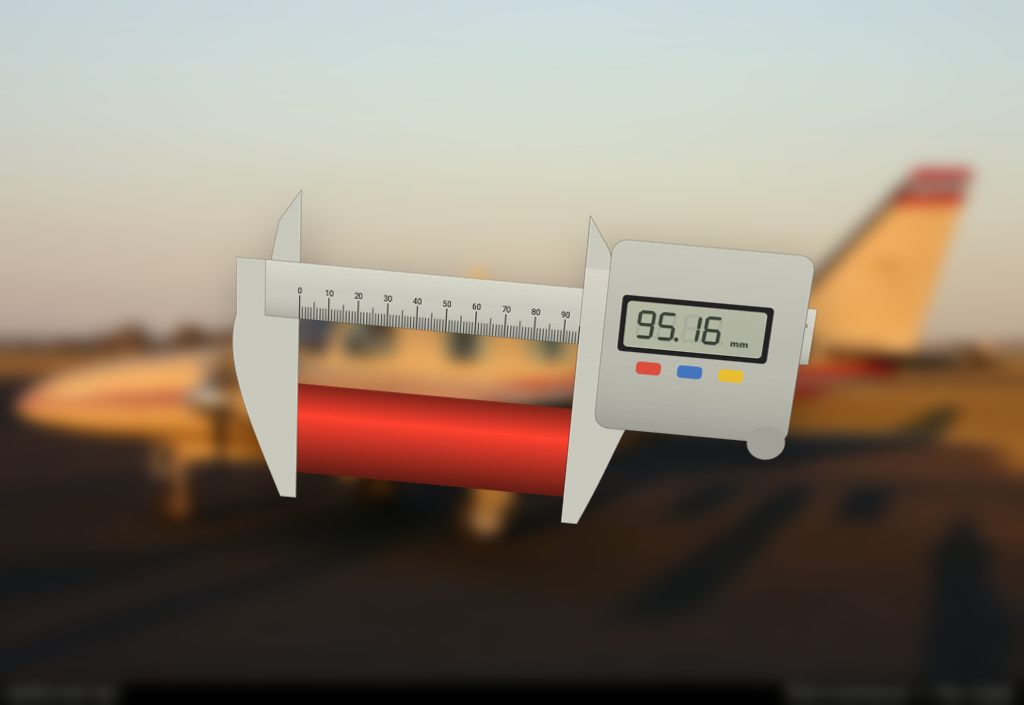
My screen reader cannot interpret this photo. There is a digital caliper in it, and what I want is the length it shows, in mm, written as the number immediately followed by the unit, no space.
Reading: 95.16mm
